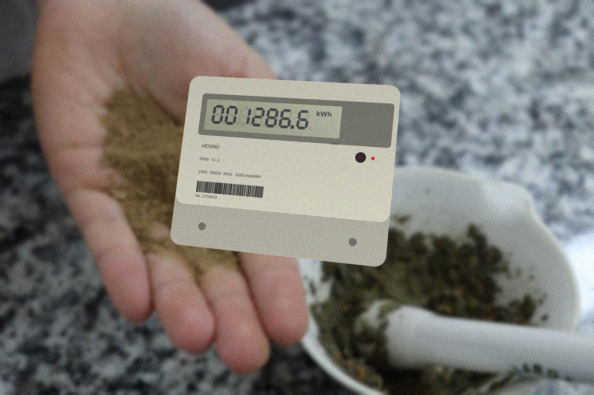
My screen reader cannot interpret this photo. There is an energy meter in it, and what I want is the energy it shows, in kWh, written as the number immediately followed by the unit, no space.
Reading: 1286.6kWh
